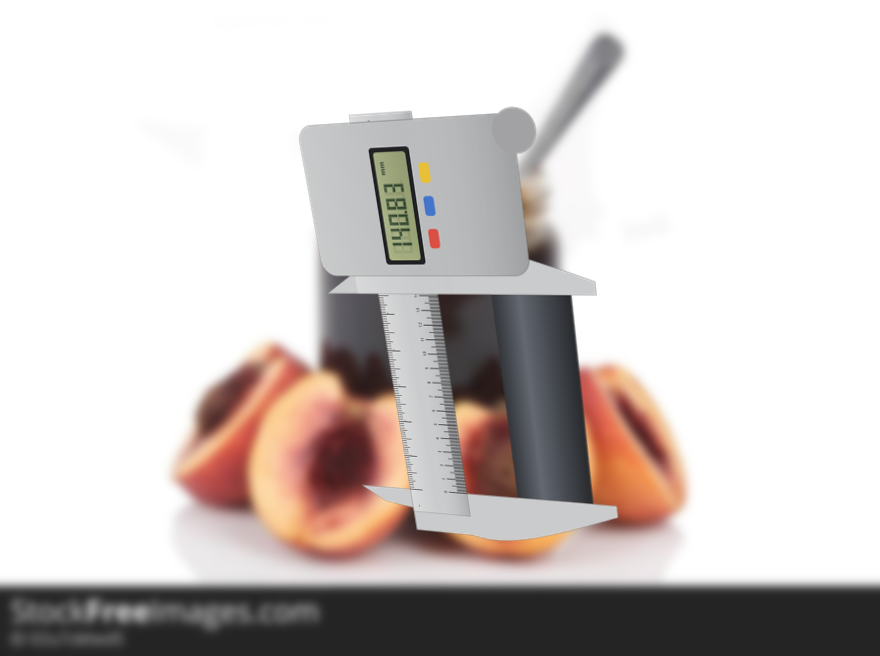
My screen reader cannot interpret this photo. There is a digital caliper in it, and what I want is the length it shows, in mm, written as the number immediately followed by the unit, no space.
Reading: 140.83mm
